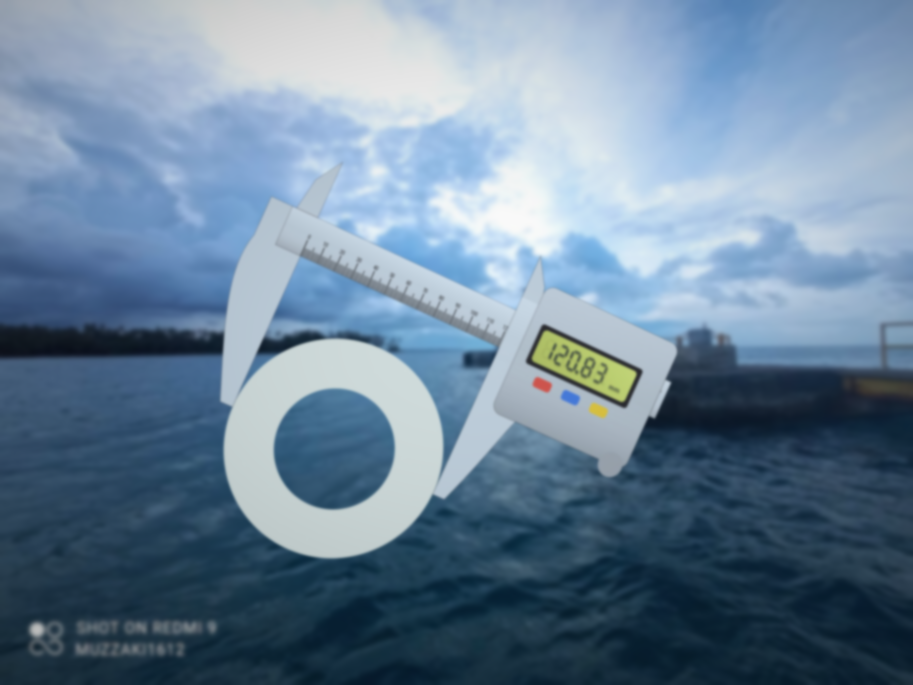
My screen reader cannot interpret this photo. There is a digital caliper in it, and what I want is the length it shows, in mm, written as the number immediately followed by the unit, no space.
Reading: 120.83mm
